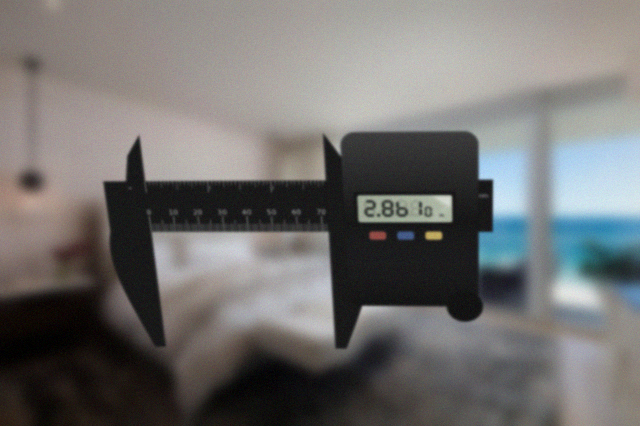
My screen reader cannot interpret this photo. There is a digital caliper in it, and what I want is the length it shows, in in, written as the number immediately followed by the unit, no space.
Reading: 2.8610in
